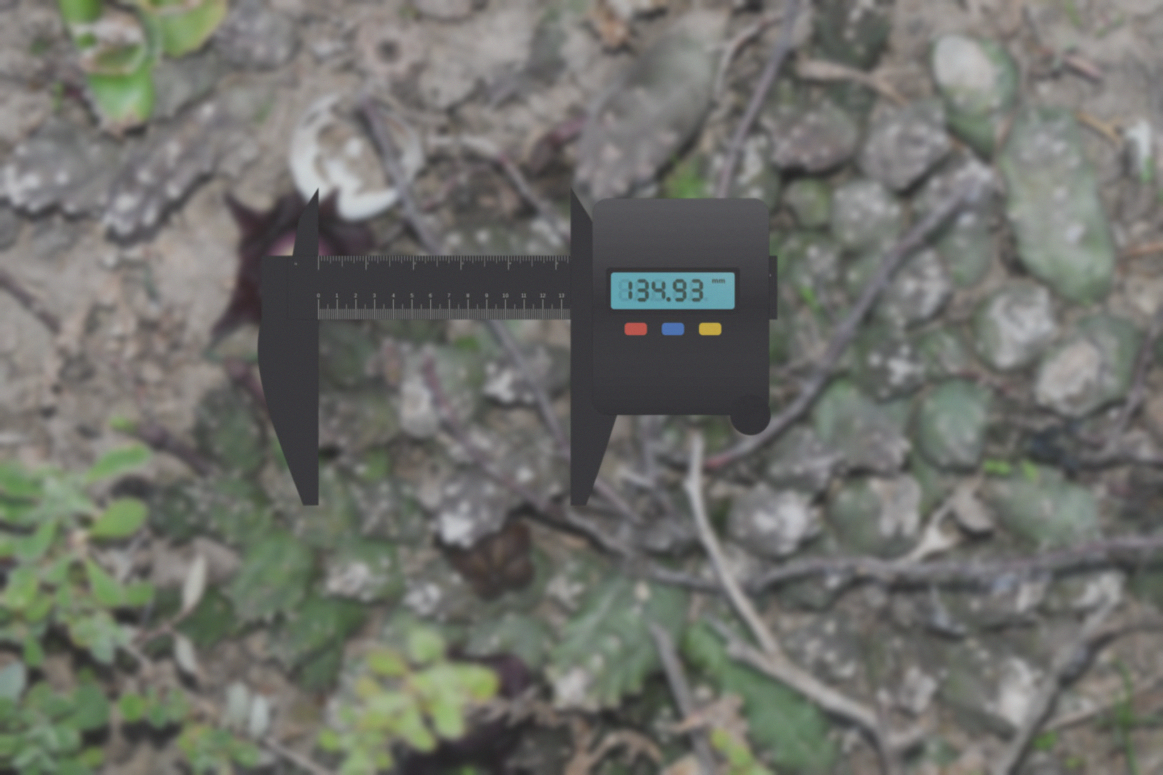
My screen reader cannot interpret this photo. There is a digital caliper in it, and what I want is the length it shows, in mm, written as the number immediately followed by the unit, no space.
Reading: 134.93mm
